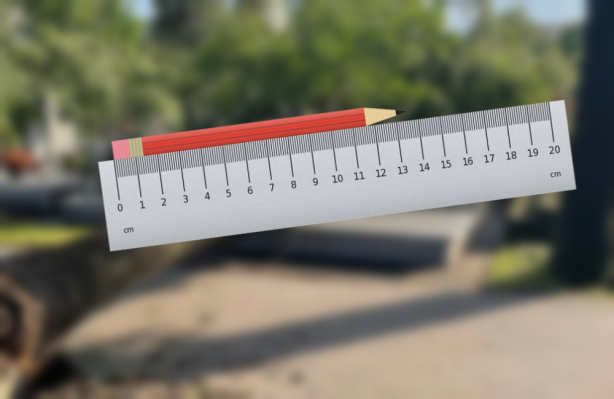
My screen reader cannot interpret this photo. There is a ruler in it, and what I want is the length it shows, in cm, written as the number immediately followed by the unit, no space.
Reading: 13.5cm
